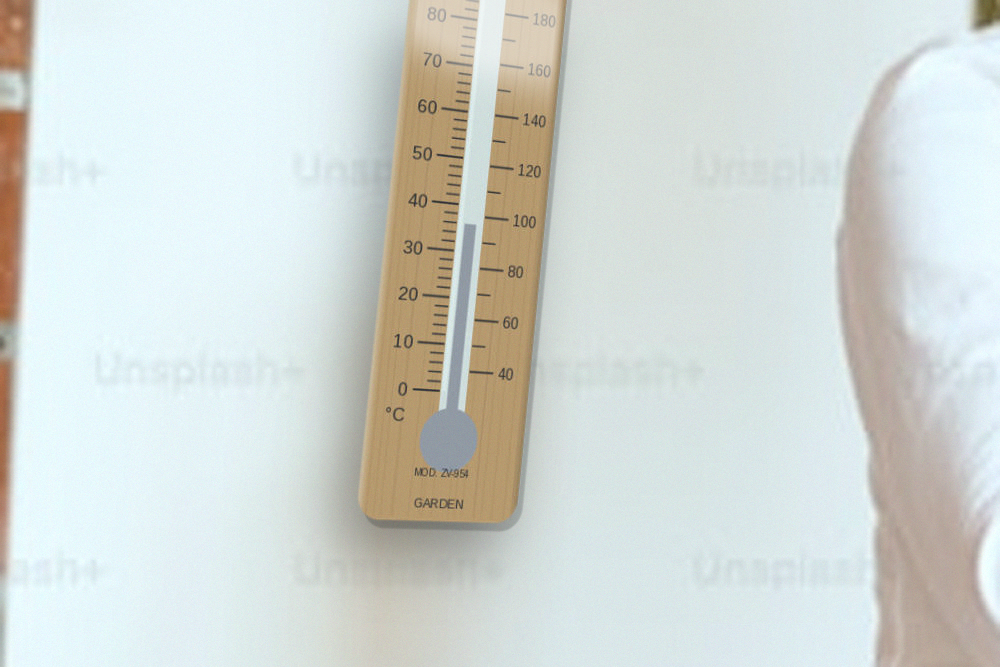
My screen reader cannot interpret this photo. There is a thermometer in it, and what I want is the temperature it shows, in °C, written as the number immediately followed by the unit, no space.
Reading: 36°C
